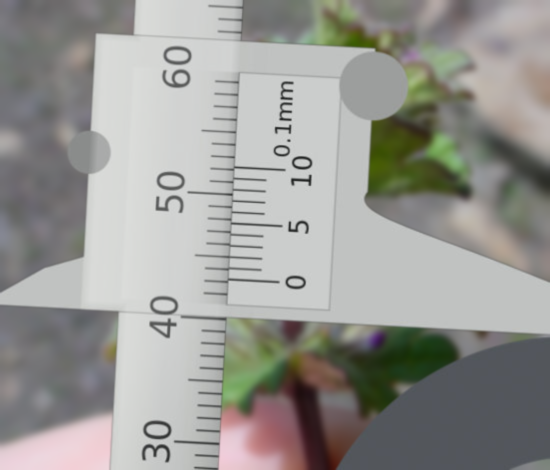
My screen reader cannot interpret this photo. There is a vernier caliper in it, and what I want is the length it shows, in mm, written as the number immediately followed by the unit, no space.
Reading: 43.2mm
